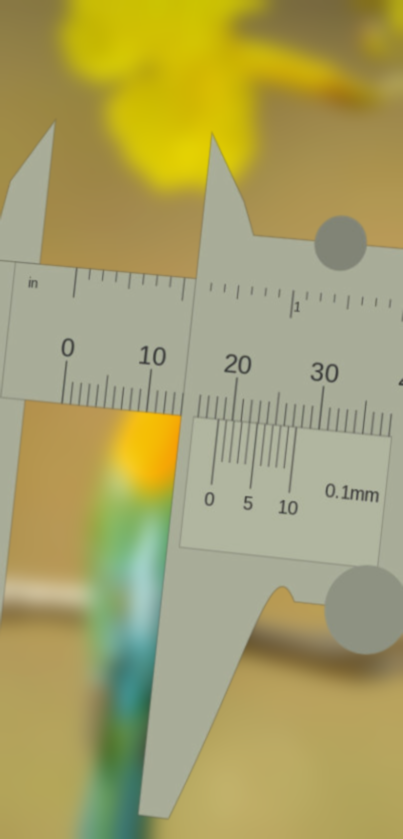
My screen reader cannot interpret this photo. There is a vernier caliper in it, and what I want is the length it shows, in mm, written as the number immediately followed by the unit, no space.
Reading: 18.4mm
